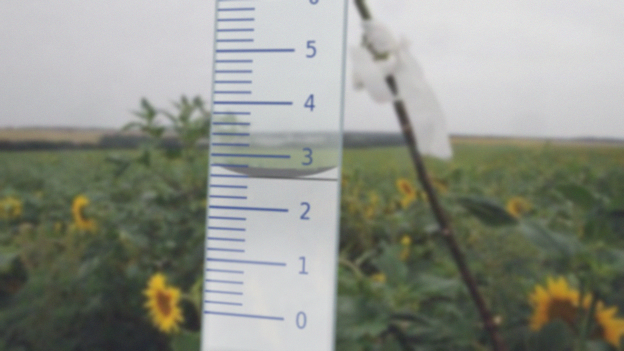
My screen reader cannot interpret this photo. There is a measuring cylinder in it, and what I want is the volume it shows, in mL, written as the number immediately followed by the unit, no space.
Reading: 2.6mL
